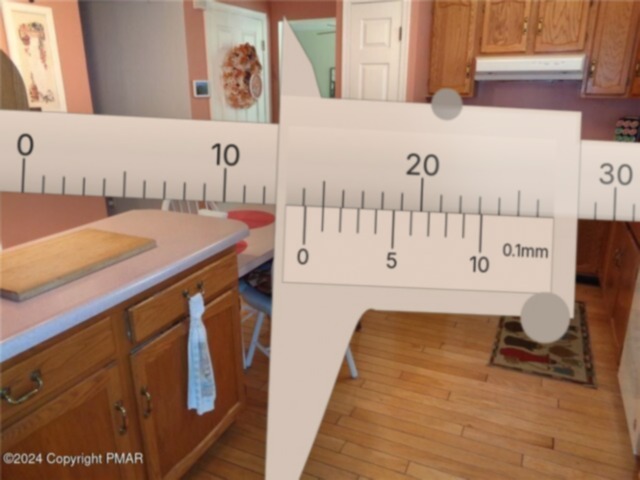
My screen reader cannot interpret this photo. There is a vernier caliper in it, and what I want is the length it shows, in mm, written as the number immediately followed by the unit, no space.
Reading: 14.1mm
